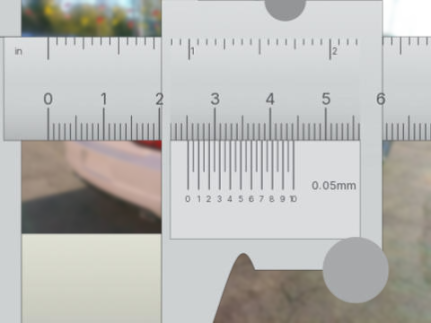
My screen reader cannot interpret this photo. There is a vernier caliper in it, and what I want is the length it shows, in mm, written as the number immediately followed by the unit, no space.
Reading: 25.2mm
